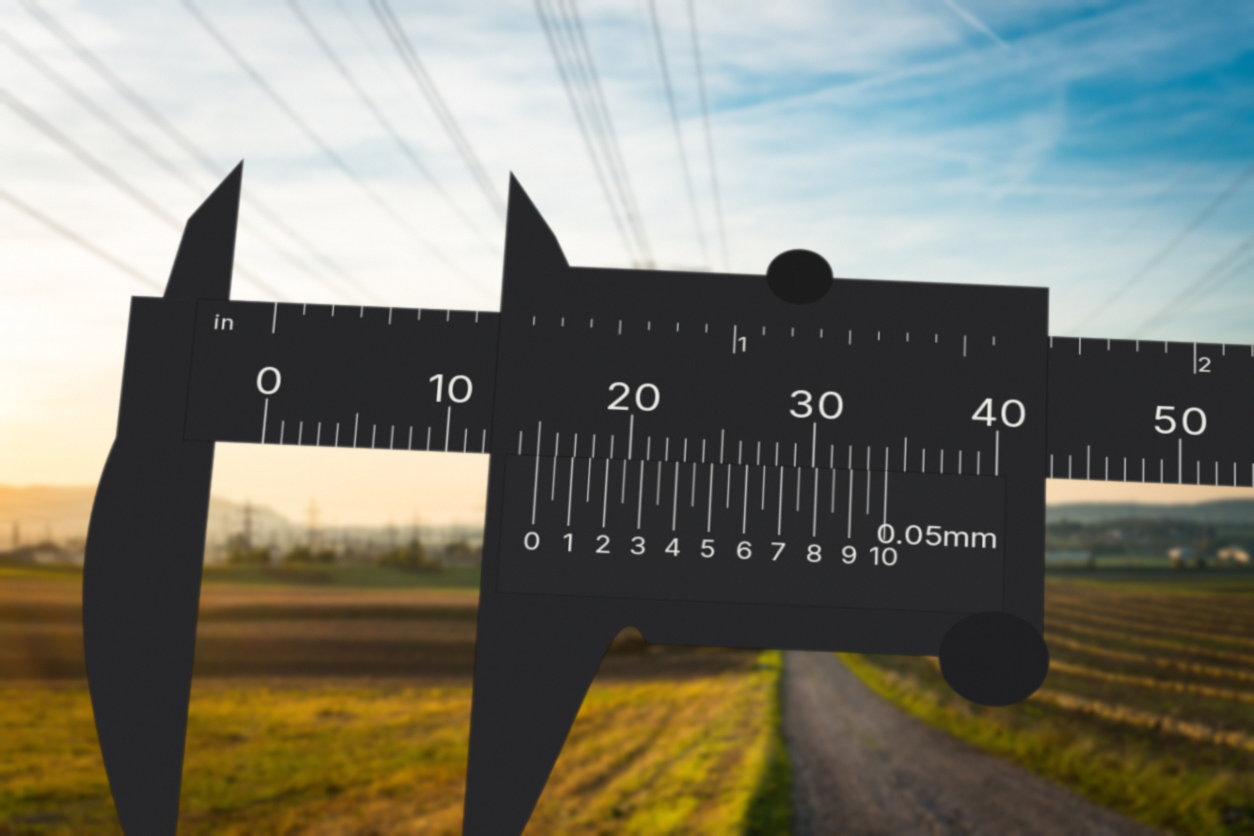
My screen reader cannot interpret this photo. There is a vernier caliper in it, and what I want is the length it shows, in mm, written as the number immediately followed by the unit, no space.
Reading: 15.0mm
